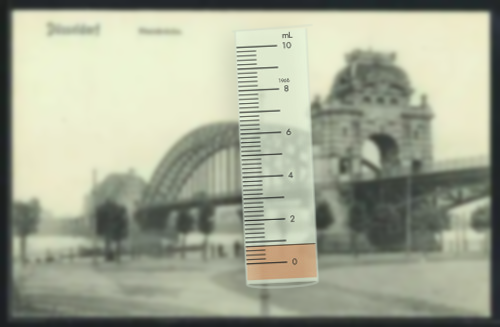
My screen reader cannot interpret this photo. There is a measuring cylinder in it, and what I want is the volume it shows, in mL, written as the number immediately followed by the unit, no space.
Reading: 0.8mL
